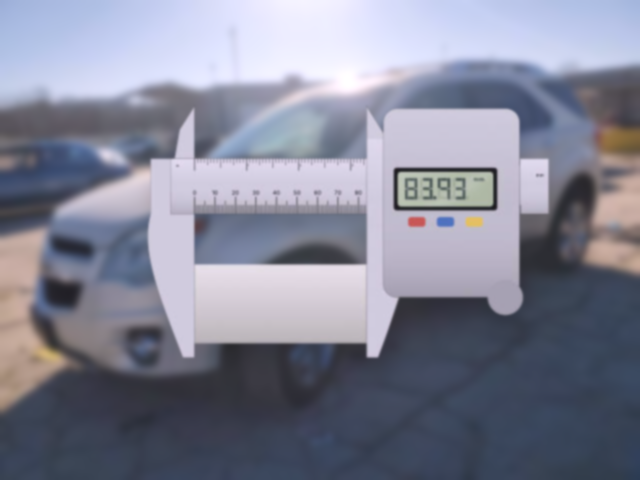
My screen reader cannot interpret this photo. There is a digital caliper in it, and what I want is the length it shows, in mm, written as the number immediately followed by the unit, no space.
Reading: 83.93mm
